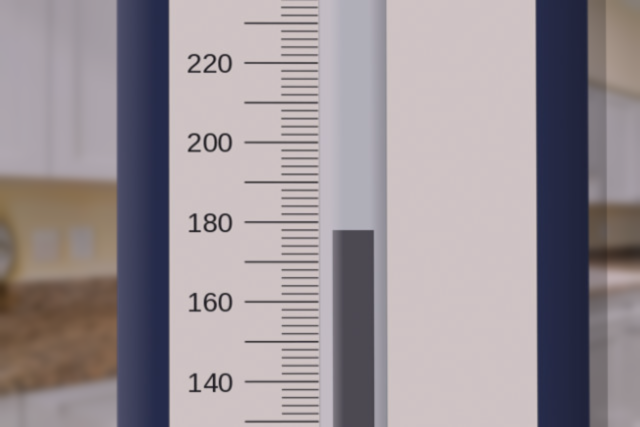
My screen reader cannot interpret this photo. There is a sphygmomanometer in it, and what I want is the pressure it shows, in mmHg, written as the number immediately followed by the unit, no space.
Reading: 178mmHg
